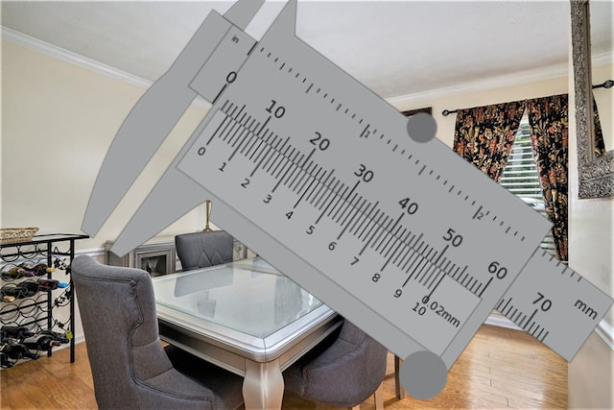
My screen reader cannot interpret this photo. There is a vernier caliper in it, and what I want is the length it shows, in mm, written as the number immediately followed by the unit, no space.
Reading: 3.6mm
